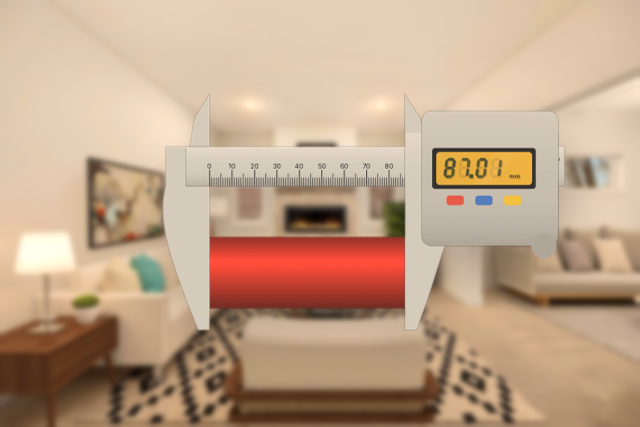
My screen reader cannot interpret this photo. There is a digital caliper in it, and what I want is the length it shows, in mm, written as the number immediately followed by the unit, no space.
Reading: 87.01mm
